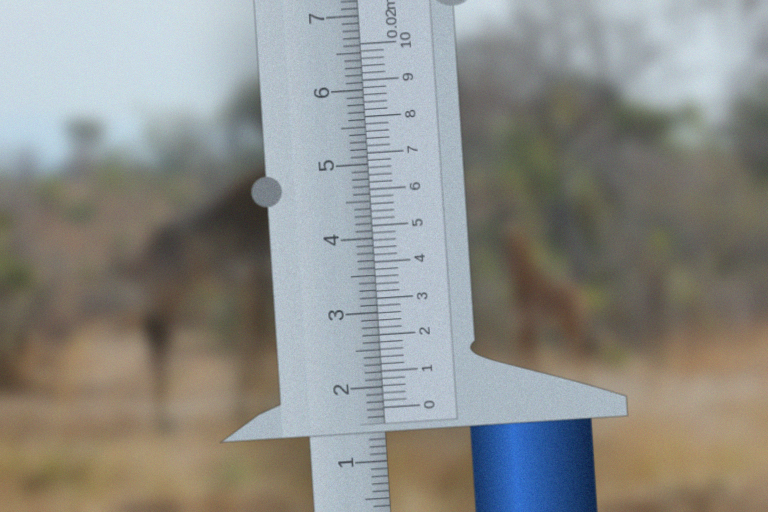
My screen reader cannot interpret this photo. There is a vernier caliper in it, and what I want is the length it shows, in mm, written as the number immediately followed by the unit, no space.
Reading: 17.2mm
